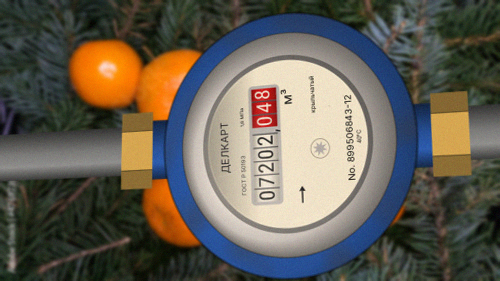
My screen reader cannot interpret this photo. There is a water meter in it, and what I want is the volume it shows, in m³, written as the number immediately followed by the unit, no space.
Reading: 7202.048m³
